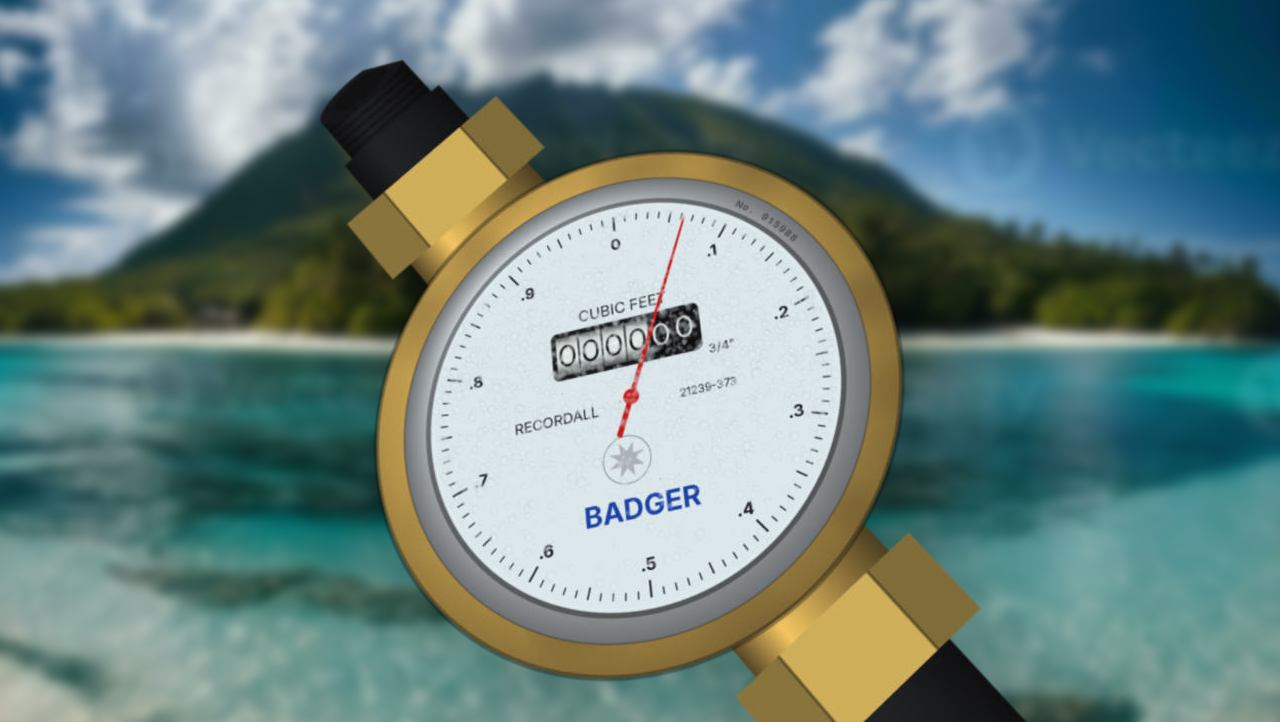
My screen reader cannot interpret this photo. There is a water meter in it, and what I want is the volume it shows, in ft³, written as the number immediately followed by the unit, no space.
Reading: 0.06ft³
